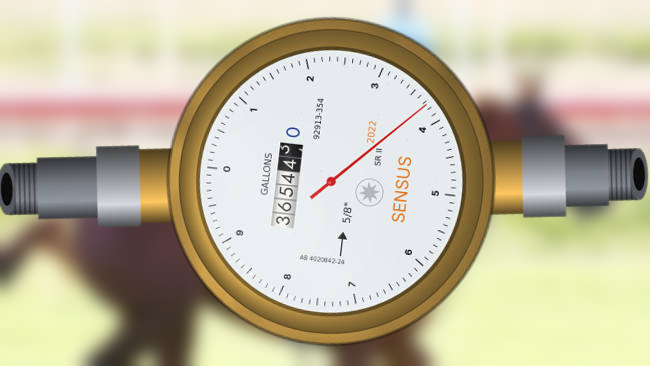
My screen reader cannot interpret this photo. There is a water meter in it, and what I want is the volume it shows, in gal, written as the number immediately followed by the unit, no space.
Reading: 3654433.7gal
